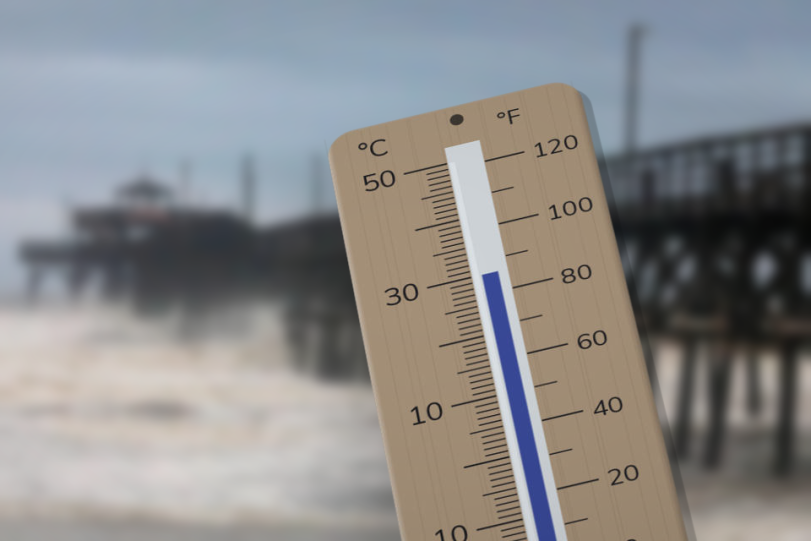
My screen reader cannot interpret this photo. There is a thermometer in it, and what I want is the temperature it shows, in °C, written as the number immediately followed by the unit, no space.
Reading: 30°C
